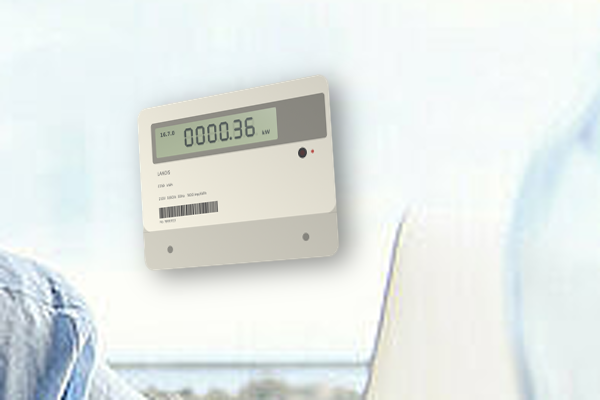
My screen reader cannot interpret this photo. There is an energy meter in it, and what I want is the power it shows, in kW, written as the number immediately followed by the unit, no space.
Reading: 0.36kW
